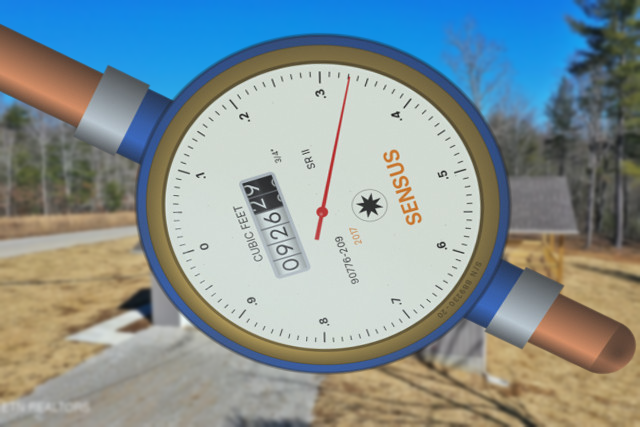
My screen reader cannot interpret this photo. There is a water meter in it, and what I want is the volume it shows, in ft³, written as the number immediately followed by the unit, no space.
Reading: 92629.33ft³
